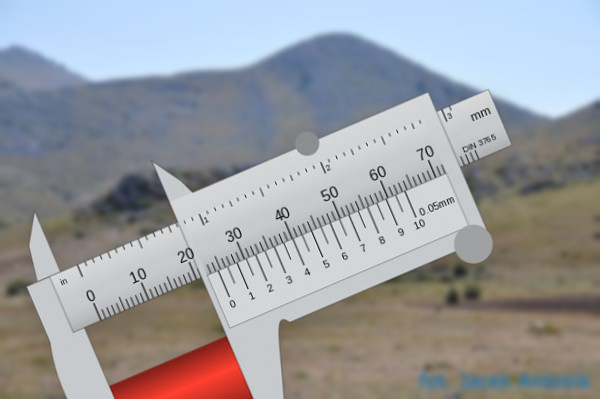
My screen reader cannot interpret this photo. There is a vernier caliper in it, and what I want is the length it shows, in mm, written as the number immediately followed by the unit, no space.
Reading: 24.5mm
